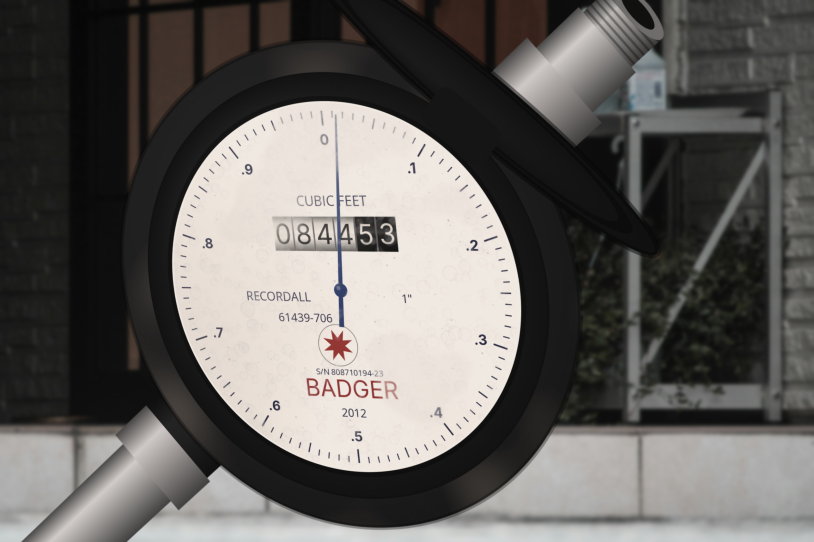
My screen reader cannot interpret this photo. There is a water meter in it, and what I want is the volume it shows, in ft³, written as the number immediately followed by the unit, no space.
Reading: 84453.01ft³
